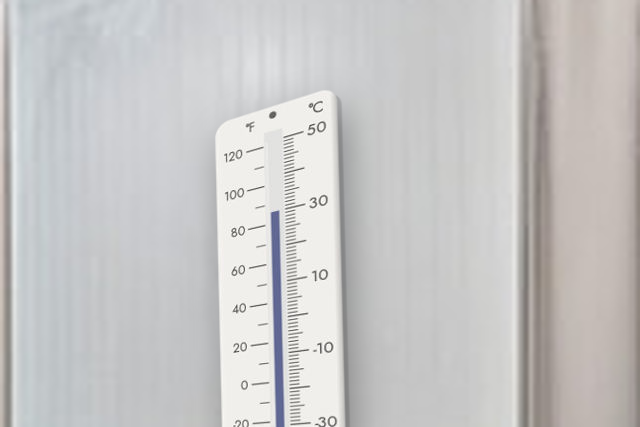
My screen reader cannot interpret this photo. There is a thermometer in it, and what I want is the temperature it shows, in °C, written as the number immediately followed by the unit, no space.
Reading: 30°C
